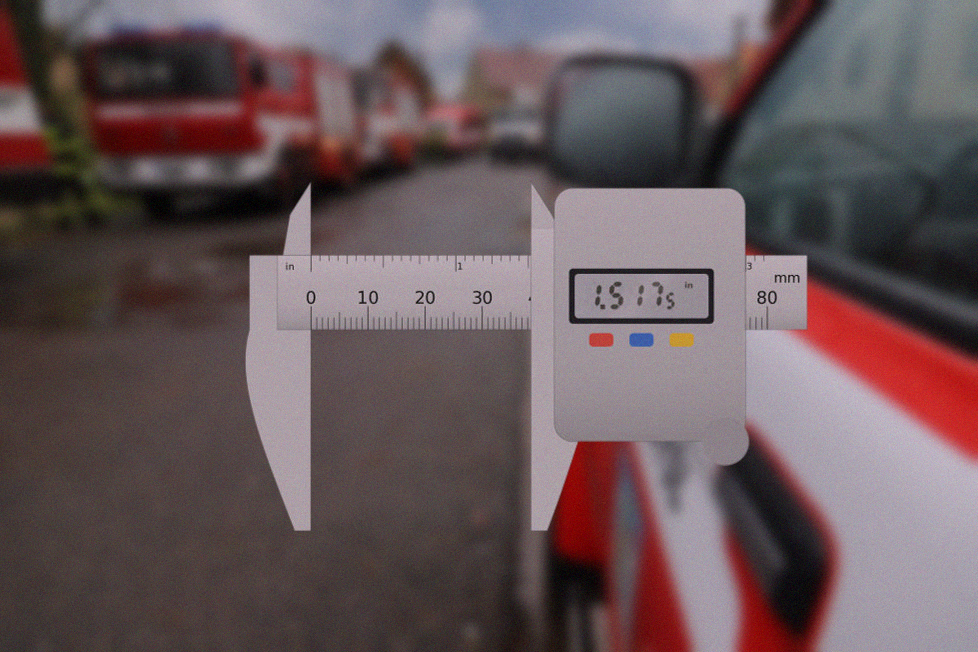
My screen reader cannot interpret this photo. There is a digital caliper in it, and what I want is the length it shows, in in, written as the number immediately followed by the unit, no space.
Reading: 1.5175in
